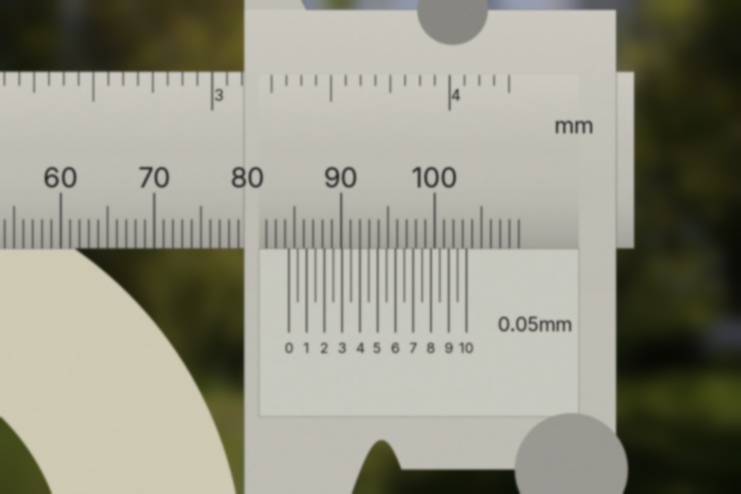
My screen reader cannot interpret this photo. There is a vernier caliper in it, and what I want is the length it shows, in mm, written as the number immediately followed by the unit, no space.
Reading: 84.4mm
